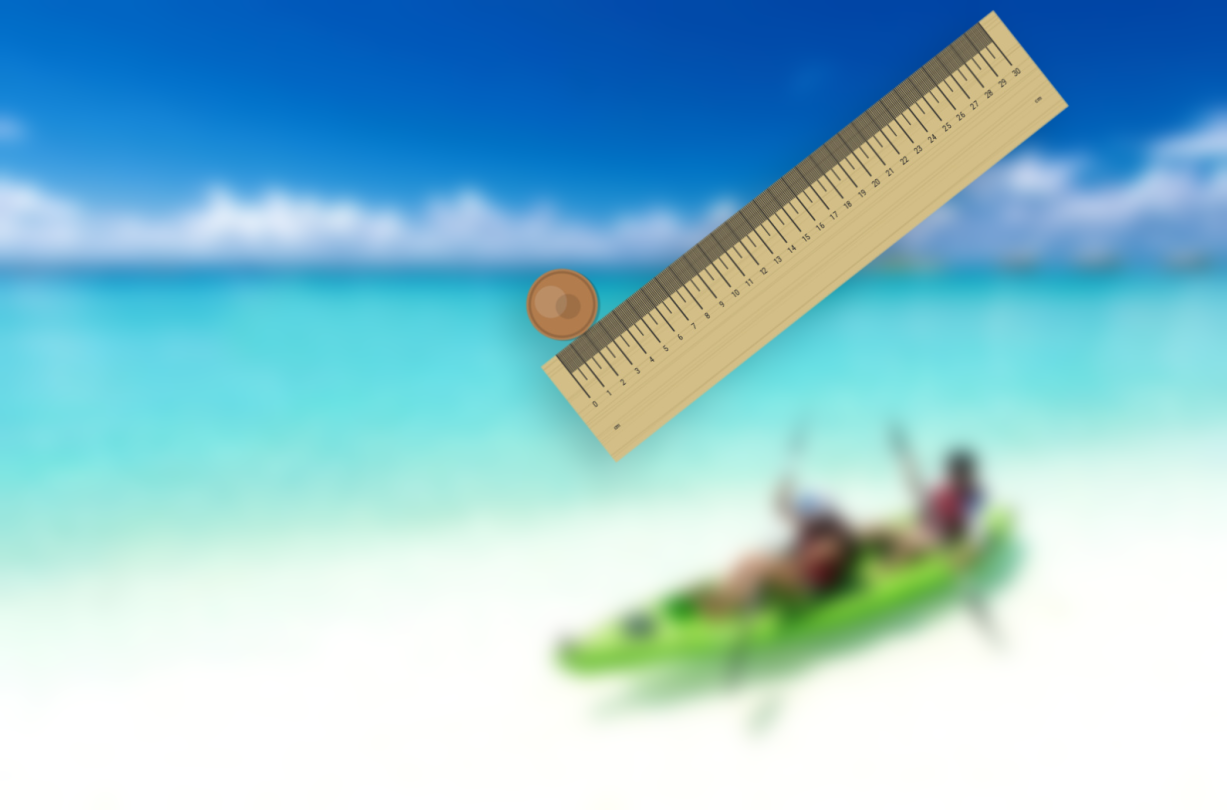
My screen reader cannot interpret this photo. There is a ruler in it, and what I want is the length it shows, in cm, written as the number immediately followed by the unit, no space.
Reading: 4cm
